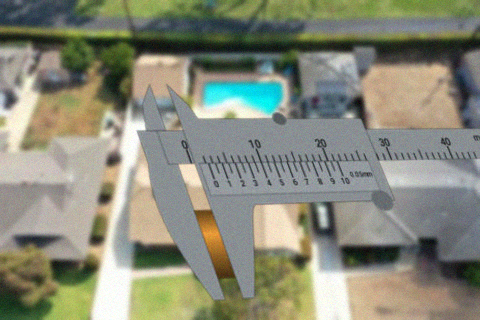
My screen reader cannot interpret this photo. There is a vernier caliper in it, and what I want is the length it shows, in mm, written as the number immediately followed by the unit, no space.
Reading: 2.4mm
